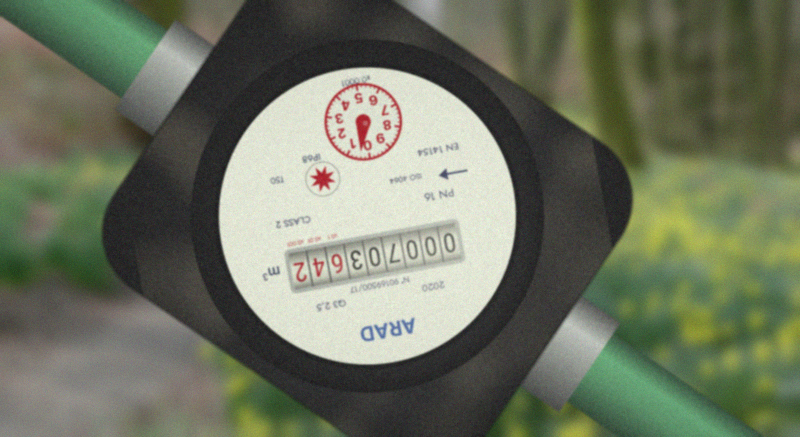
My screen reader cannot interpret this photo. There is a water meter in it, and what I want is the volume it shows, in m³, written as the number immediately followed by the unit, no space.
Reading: 703.6420m³
